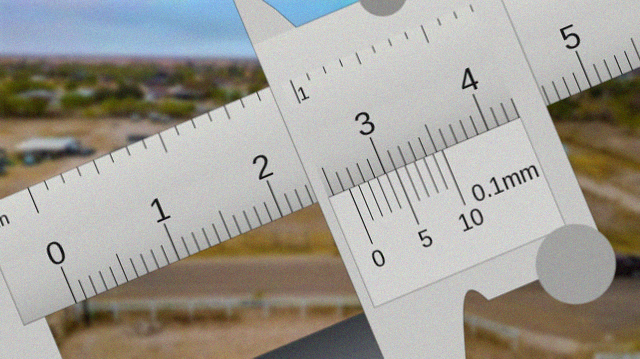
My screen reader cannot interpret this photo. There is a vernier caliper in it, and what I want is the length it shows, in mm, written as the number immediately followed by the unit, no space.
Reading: 26.5mm
